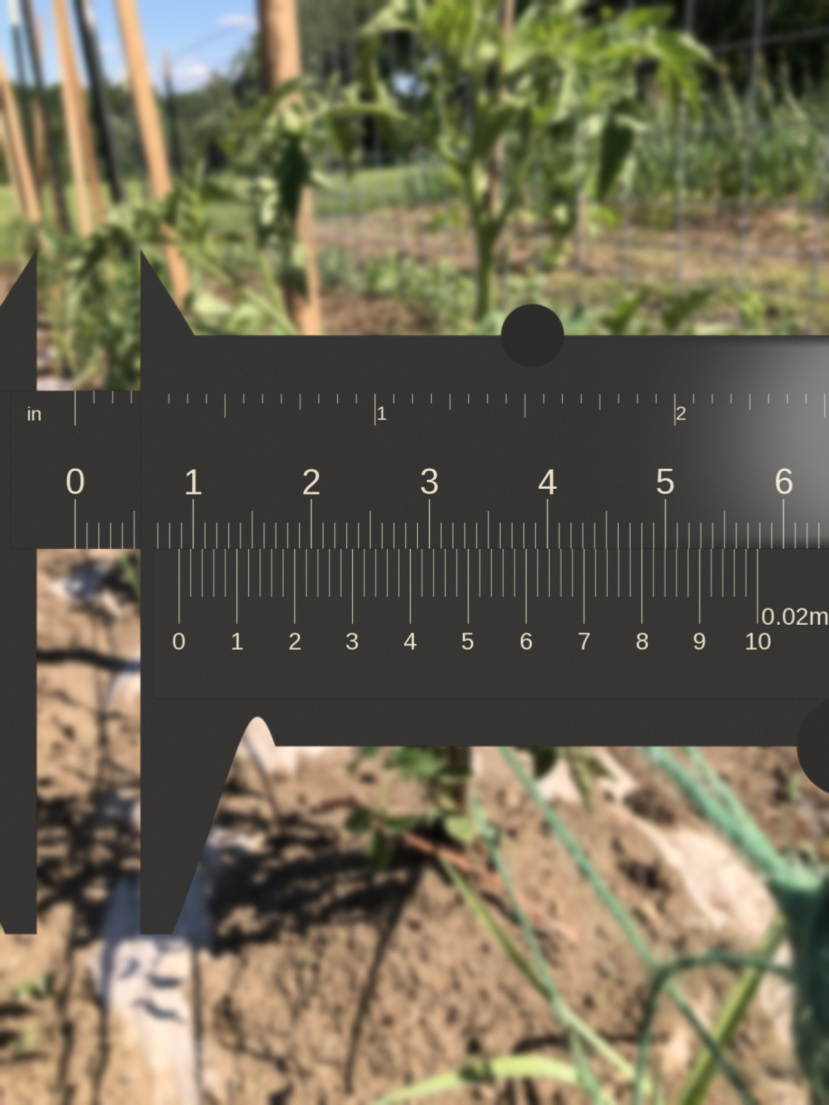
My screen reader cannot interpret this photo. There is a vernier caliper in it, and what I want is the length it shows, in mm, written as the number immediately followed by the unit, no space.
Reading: 8.8mm
